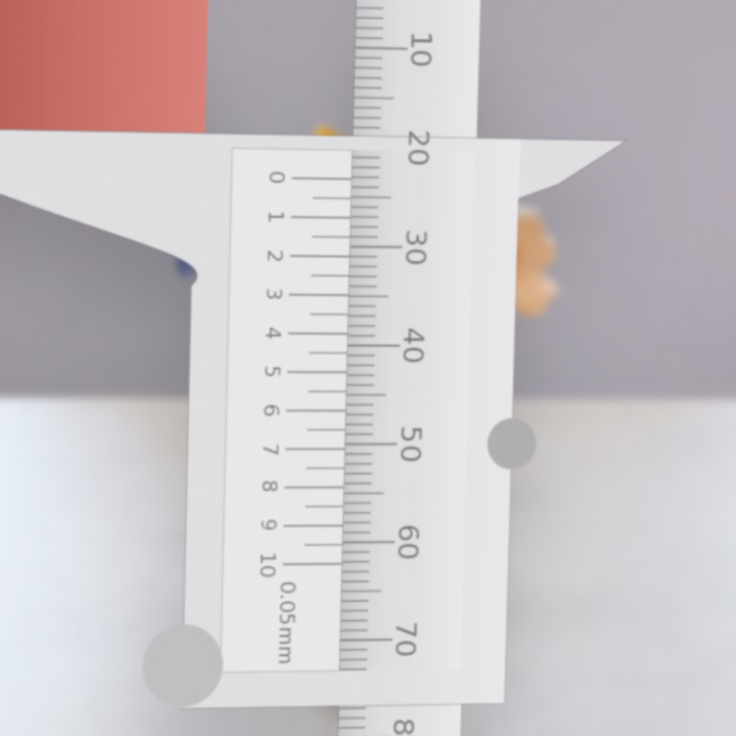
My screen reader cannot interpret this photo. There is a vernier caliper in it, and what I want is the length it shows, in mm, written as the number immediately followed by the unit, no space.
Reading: 23.2mm
